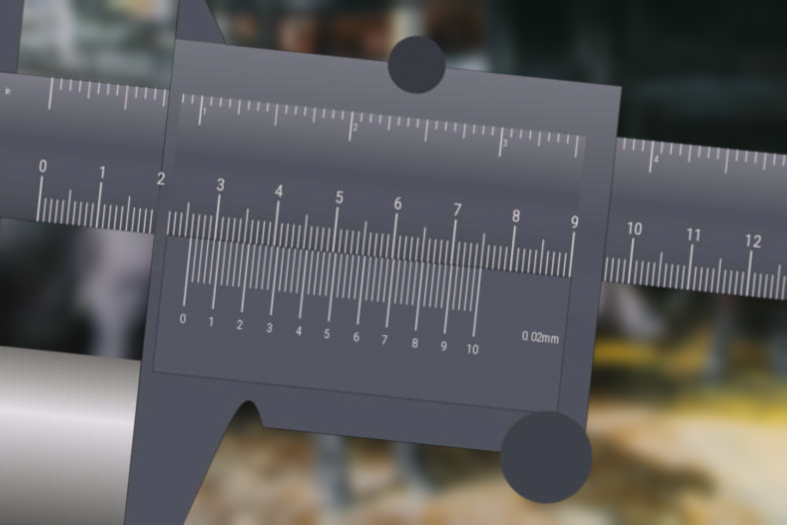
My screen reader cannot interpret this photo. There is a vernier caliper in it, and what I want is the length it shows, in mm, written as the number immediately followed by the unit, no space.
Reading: 26.0mm
